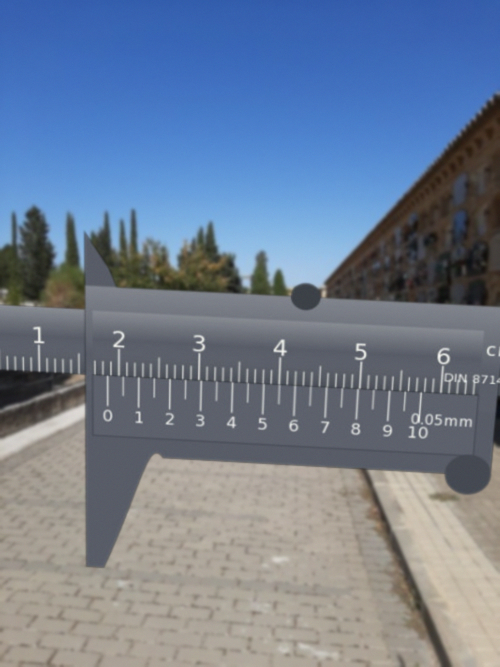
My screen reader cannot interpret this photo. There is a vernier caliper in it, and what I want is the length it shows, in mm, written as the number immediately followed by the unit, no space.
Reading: 18.6mm
